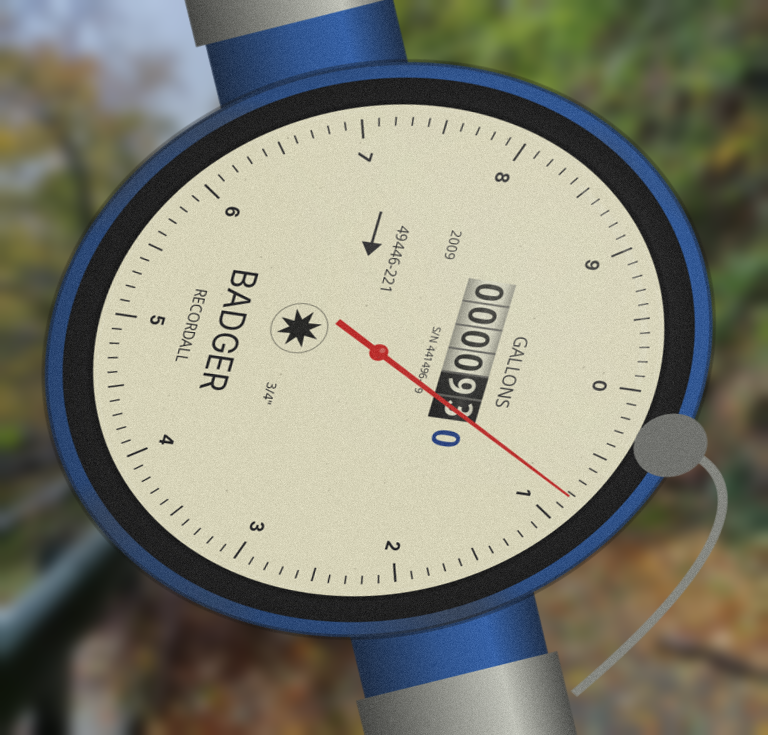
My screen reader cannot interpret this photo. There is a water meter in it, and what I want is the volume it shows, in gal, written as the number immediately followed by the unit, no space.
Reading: 930.8gal
